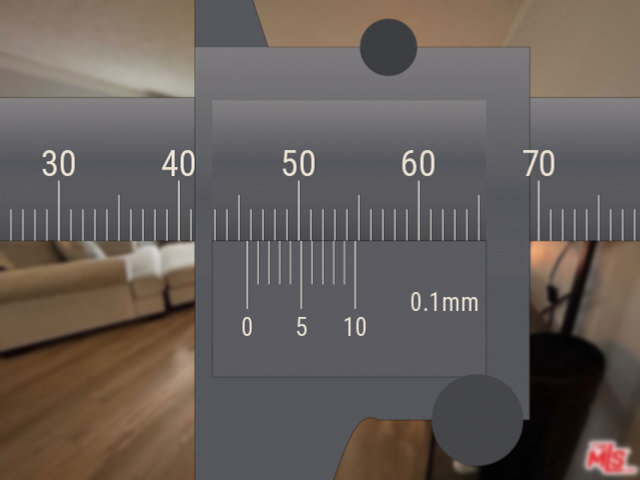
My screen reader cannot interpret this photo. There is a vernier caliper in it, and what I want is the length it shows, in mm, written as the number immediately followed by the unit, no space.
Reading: 45.7mm
